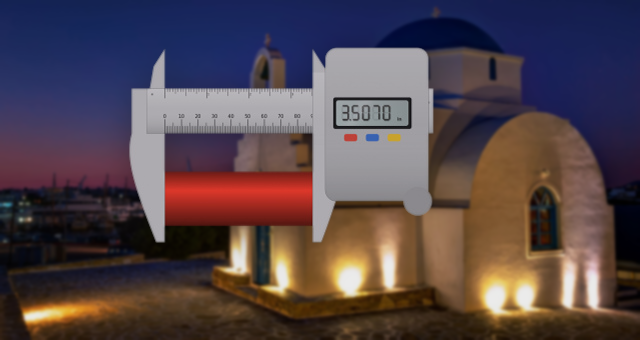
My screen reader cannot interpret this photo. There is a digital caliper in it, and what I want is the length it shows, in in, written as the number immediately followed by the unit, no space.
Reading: 3.5070in
